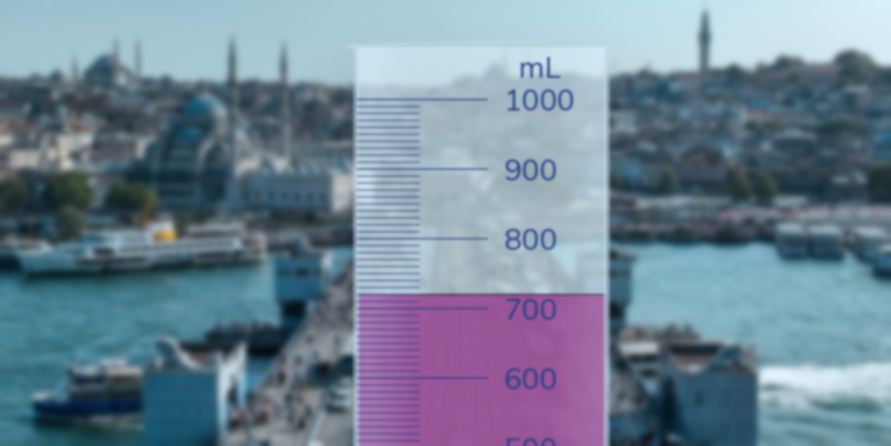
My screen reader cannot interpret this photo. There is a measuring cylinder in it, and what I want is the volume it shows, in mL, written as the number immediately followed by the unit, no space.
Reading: 720mL
